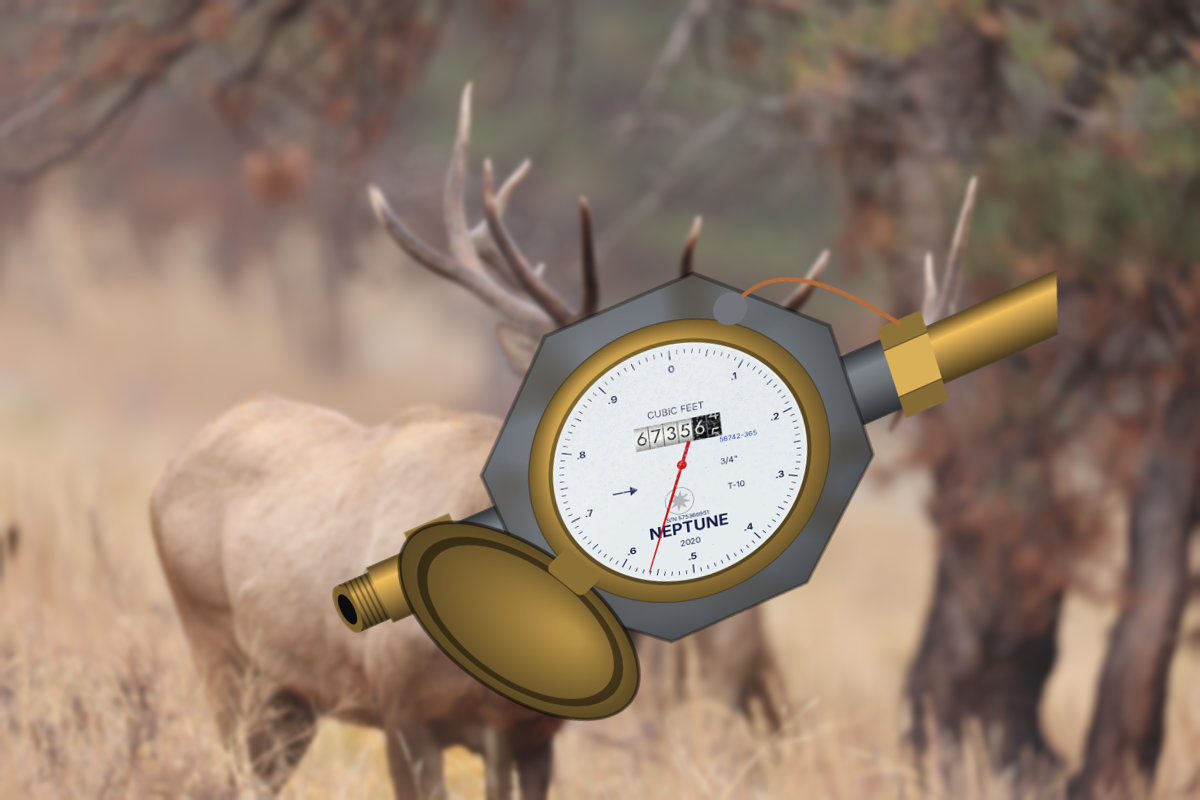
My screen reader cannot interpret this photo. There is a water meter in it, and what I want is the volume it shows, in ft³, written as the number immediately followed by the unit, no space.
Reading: 673564.56ft³
